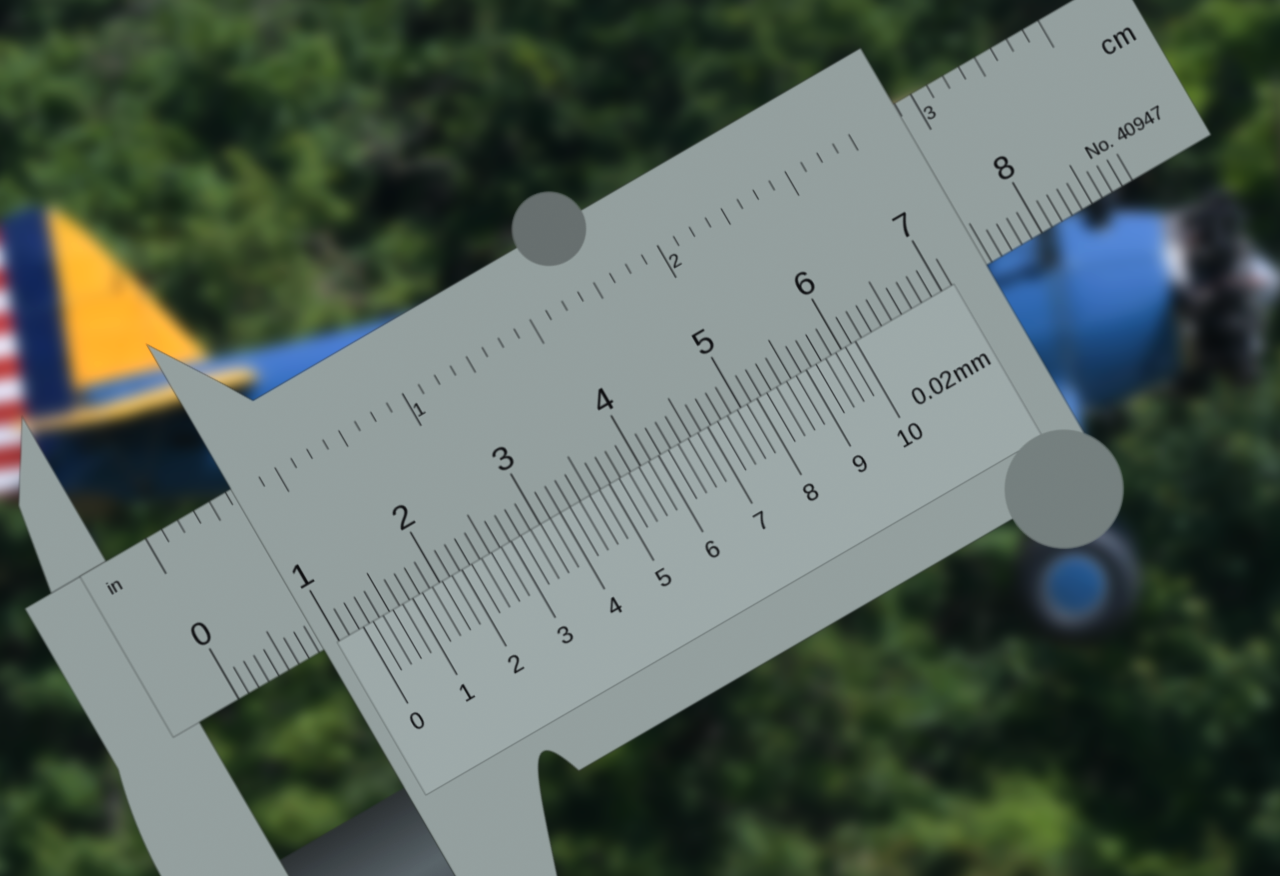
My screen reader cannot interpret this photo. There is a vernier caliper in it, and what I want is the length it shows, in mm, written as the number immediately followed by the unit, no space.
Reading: 12.4mm
